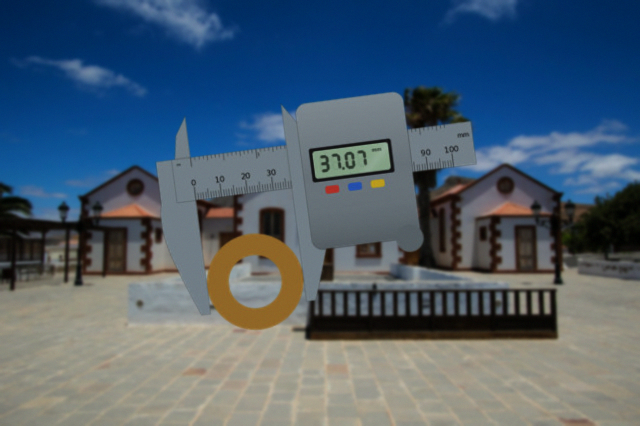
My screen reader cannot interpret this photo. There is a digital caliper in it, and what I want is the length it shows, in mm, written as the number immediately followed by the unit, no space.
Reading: 37.07mm
